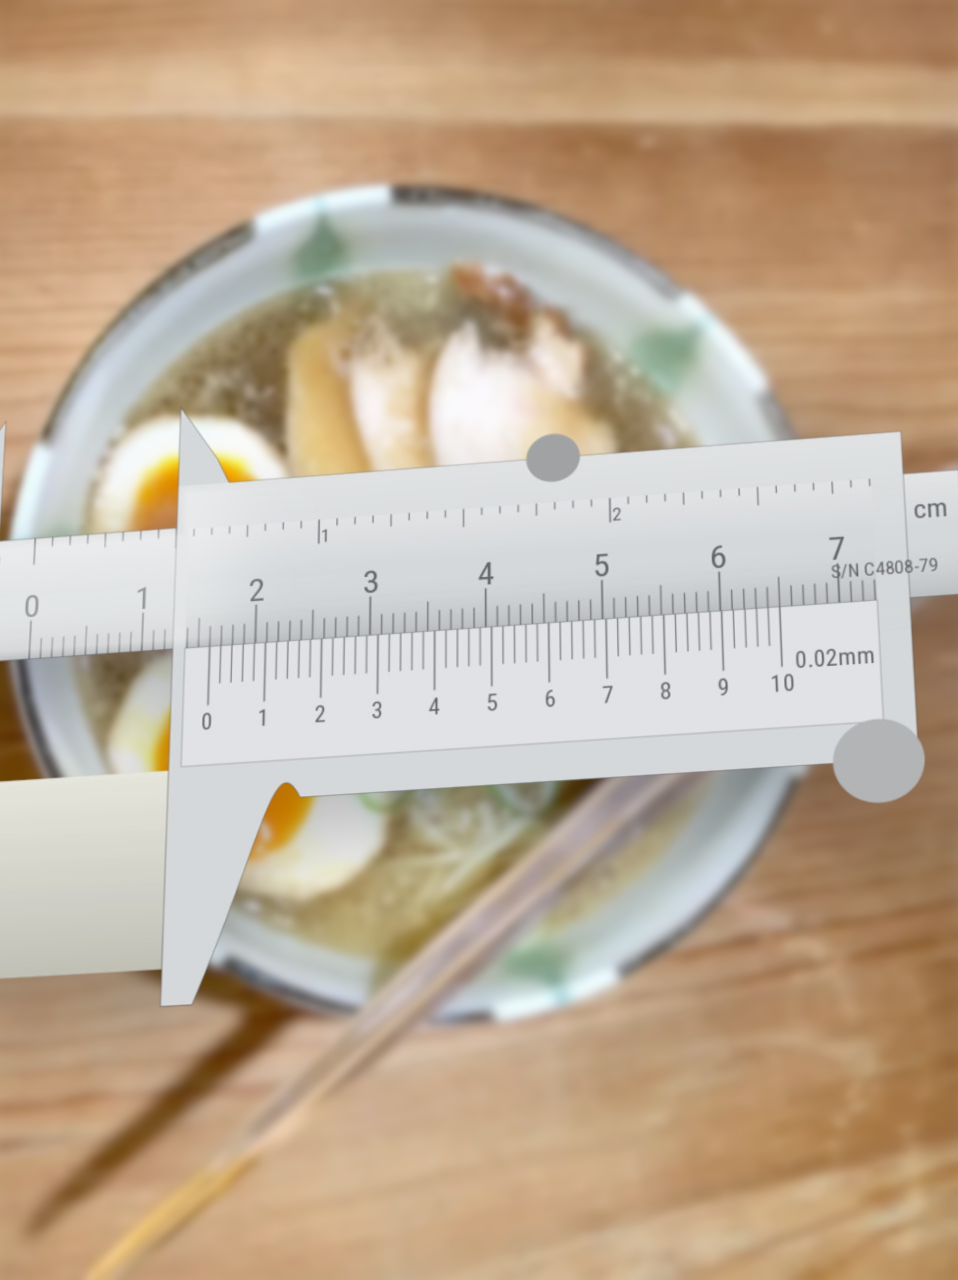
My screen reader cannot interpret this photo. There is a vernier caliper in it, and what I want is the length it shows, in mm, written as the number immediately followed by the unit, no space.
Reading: 16.0mm
